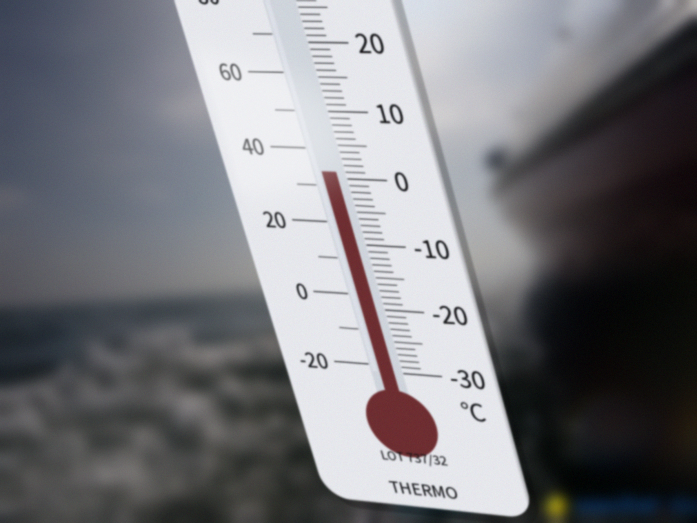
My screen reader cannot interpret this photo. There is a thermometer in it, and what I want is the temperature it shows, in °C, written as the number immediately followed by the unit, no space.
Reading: 1°C
